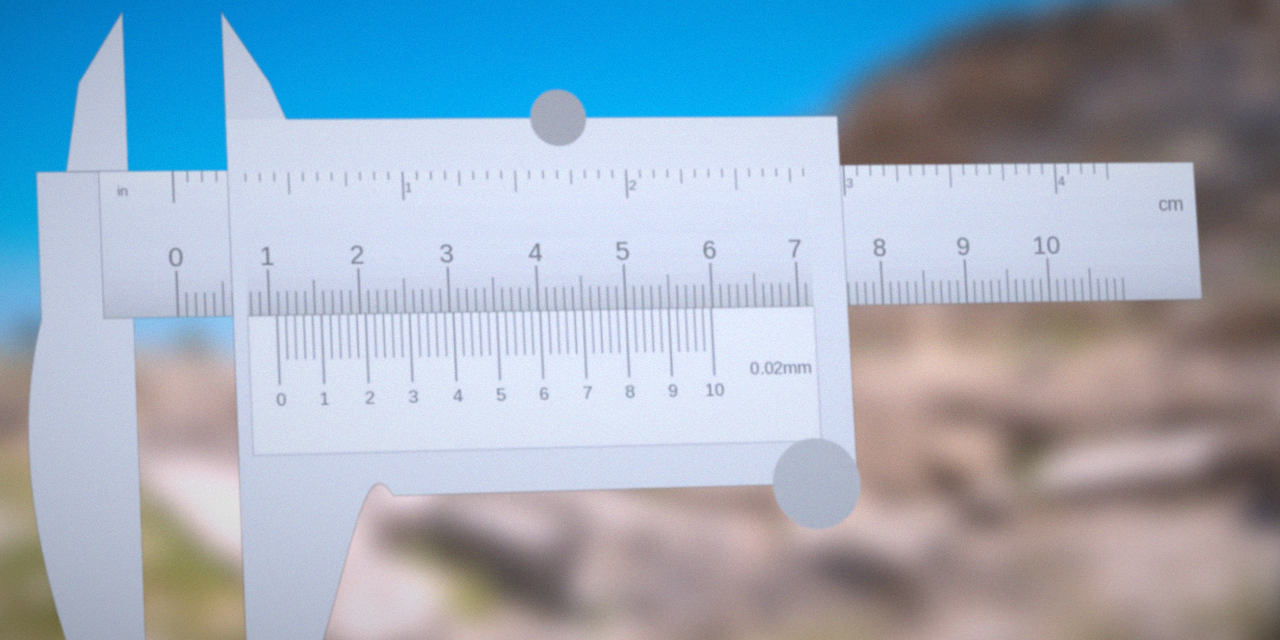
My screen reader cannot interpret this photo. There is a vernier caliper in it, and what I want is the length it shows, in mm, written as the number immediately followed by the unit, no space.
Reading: 10.8mm
